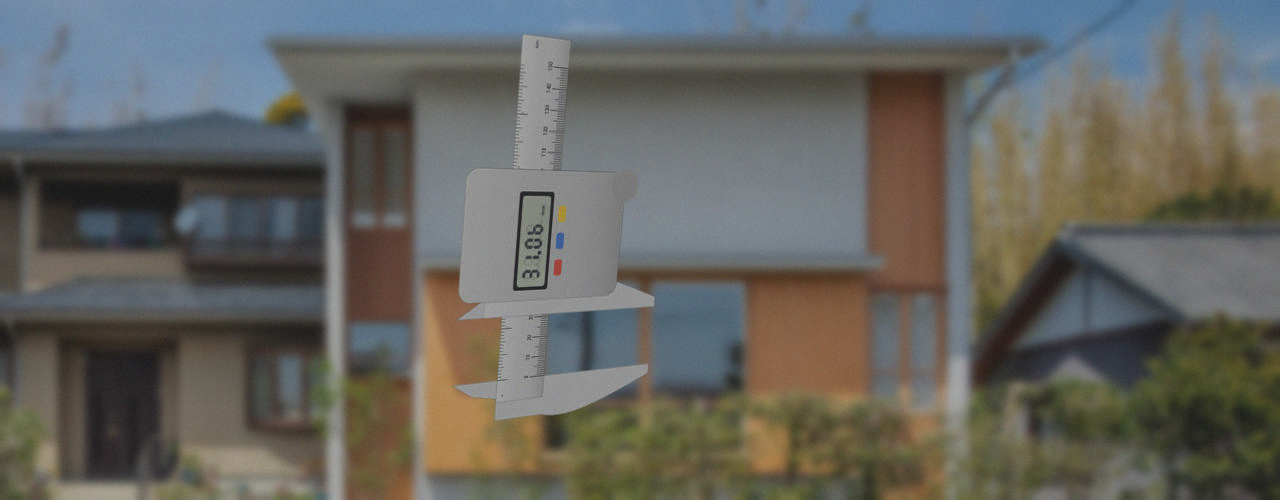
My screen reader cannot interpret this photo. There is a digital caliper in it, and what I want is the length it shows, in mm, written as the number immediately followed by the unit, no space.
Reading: 31.06mm
